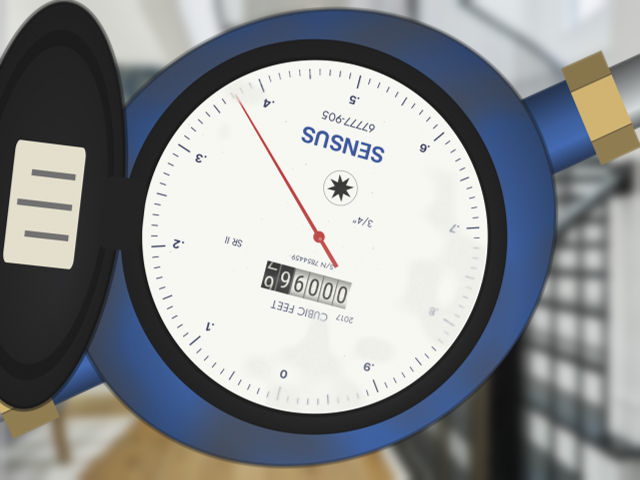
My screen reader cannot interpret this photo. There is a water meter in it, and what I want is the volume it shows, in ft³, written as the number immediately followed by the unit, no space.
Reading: 966.37ft³
